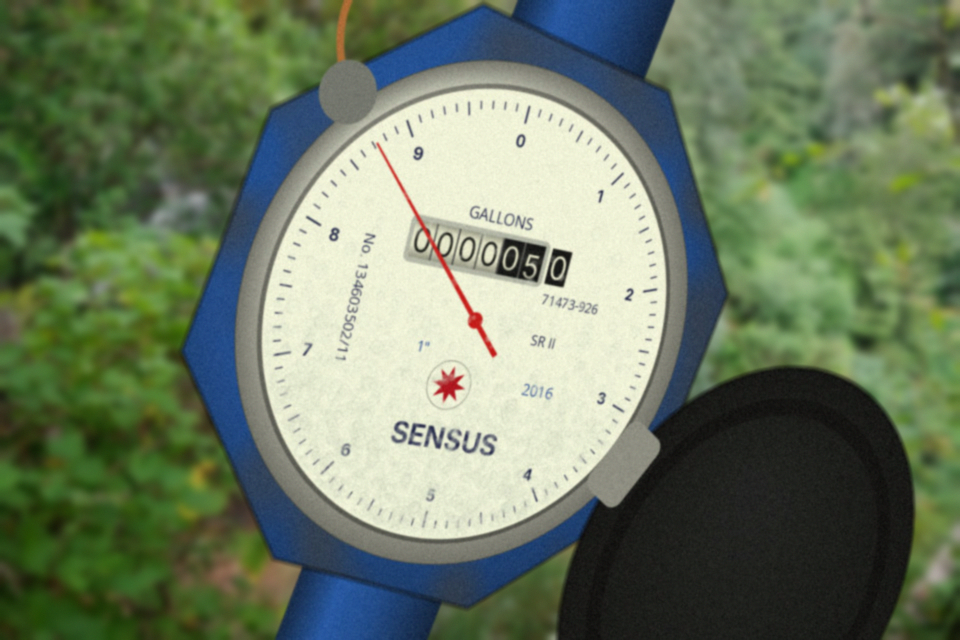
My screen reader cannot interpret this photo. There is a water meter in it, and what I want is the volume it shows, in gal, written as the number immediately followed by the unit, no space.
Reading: 48.7gal
